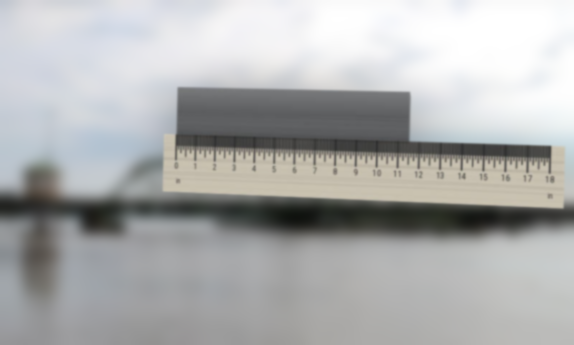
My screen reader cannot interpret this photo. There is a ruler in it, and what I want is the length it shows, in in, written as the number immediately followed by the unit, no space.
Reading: 11.5in
